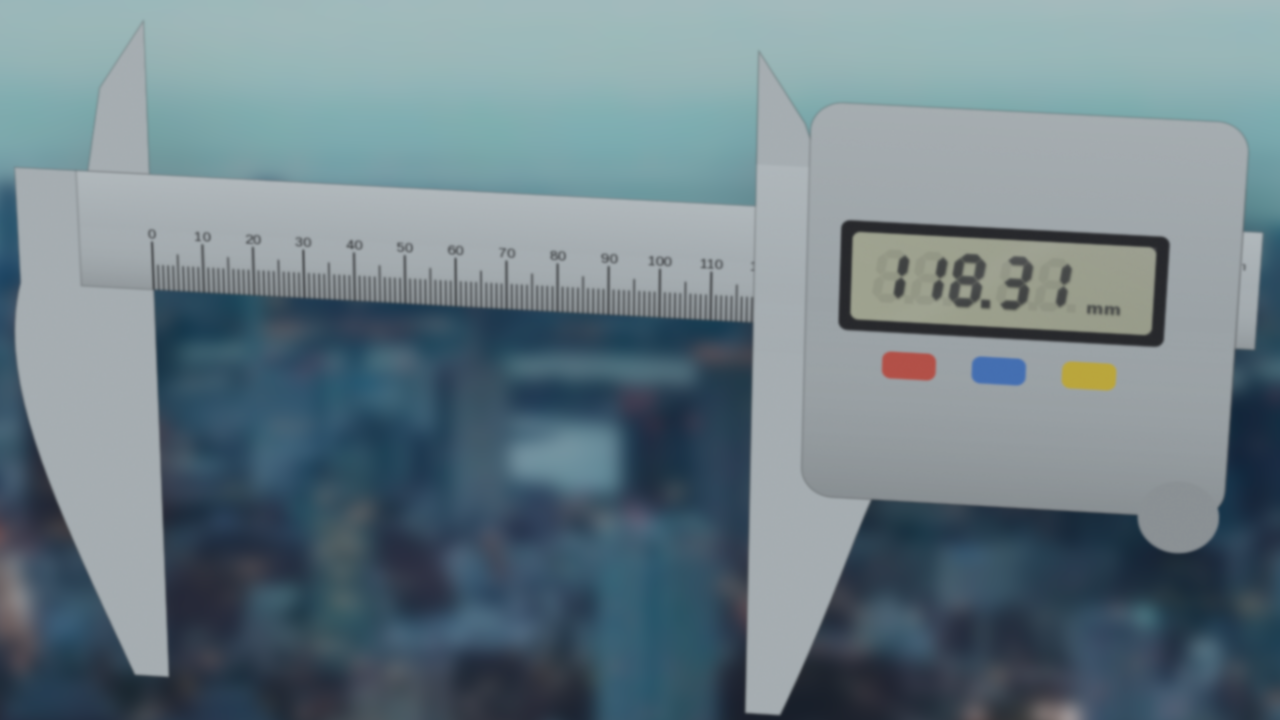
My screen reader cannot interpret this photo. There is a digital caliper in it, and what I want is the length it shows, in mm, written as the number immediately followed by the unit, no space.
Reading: 118.31mm
